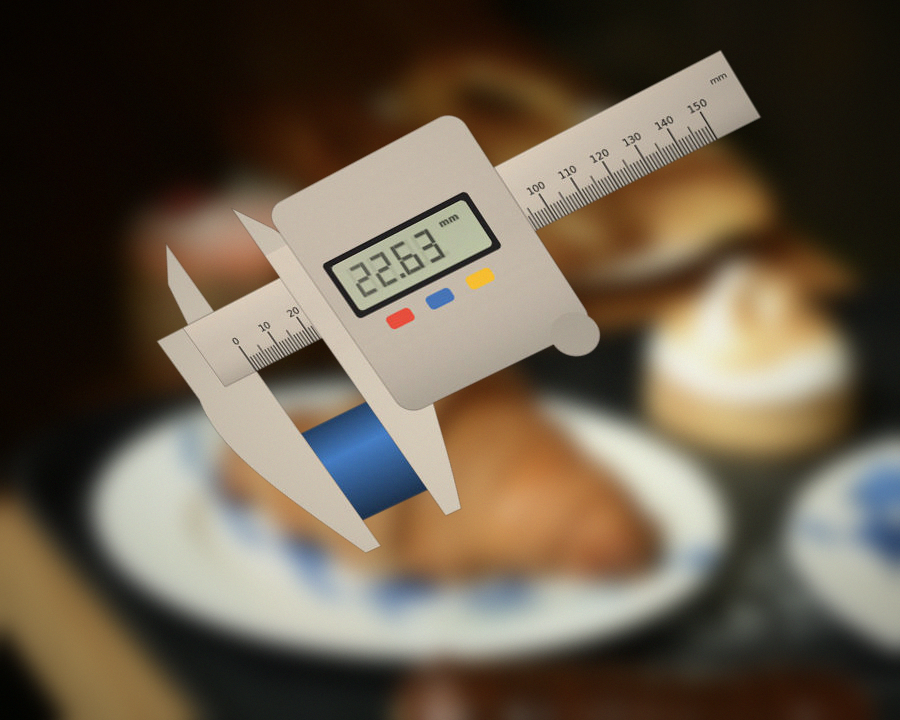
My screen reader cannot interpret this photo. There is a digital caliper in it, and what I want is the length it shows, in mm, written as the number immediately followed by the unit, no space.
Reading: 22.63mm
